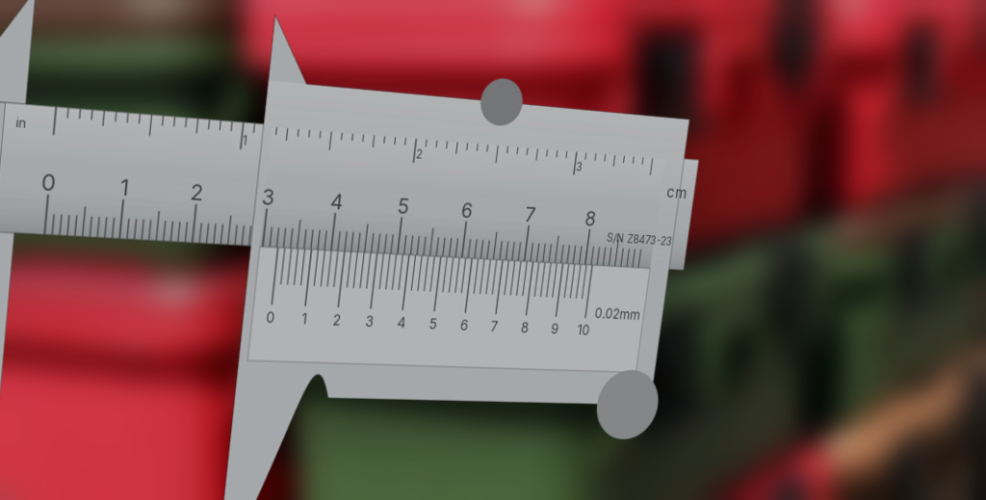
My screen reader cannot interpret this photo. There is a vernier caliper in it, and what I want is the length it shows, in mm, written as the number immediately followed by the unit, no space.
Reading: 32.2mm
